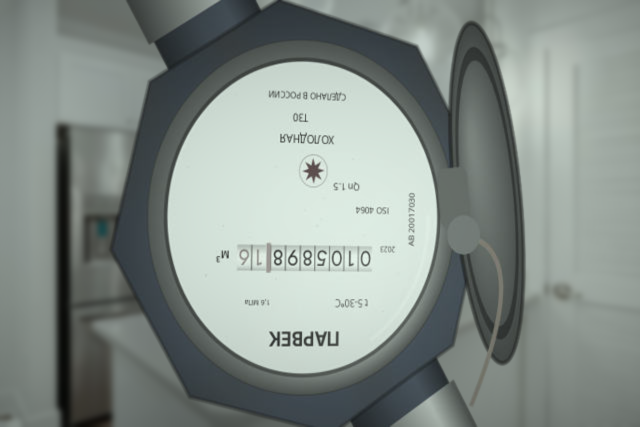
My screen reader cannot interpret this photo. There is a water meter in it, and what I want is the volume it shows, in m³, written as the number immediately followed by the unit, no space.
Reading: 105898.16m³
